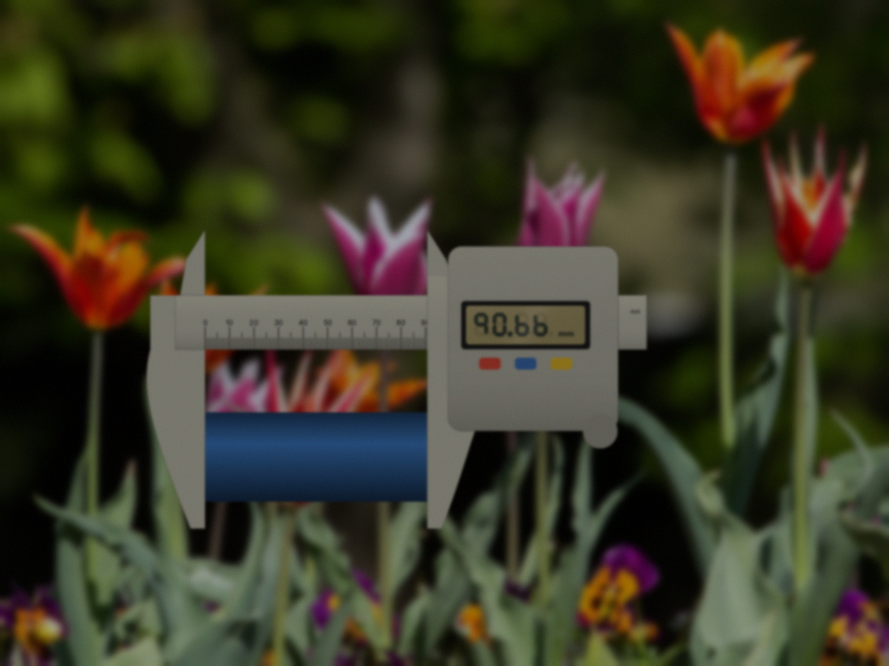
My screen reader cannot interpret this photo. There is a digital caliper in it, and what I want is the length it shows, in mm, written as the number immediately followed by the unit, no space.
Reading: 90.66mm
